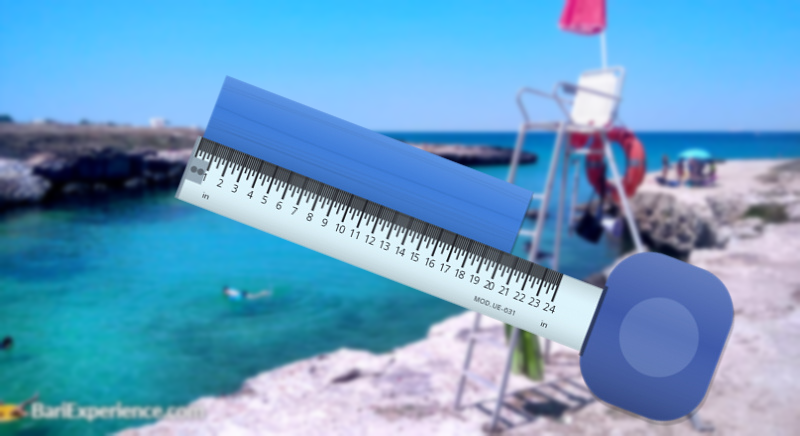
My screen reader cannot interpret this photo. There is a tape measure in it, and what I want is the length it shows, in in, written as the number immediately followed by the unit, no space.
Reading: 20.5in
